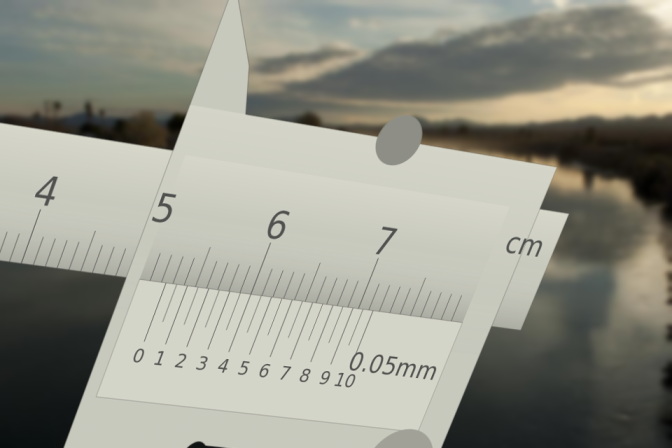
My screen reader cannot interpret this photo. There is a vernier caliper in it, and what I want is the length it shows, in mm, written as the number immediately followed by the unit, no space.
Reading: 52.4mm
